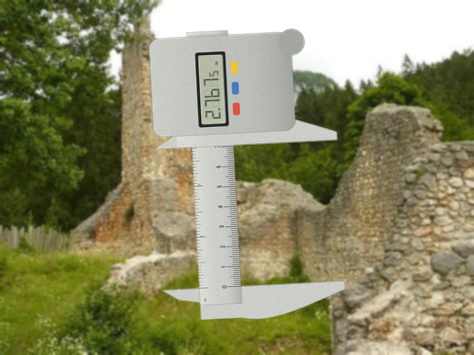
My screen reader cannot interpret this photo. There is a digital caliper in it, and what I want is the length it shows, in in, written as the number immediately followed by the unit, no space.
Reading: 2.7675in
